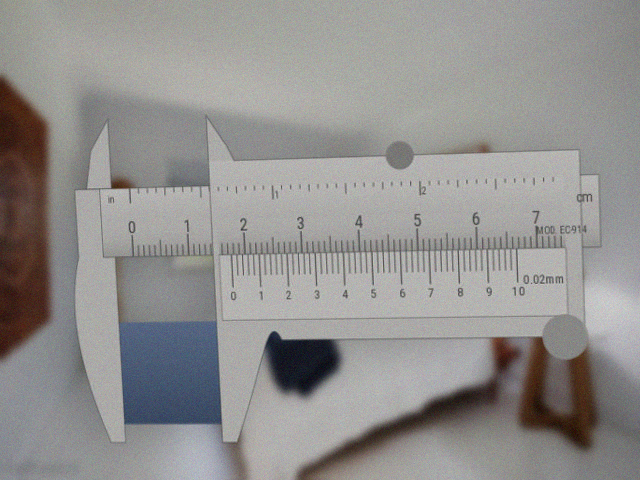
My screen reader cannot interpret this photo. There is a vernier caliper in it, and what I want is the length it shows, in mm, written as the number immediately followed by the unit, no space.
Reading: 17.6mm
